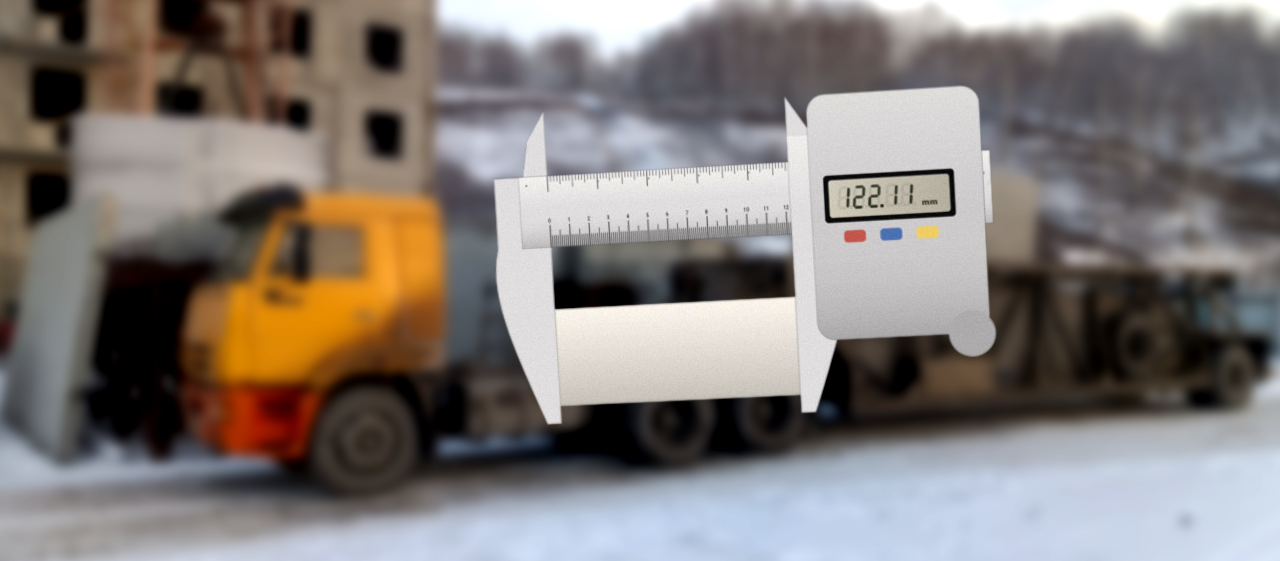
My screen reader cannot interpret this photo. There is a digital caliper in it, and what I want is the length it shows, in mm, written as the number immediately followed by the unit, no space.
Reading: 122.11mm
